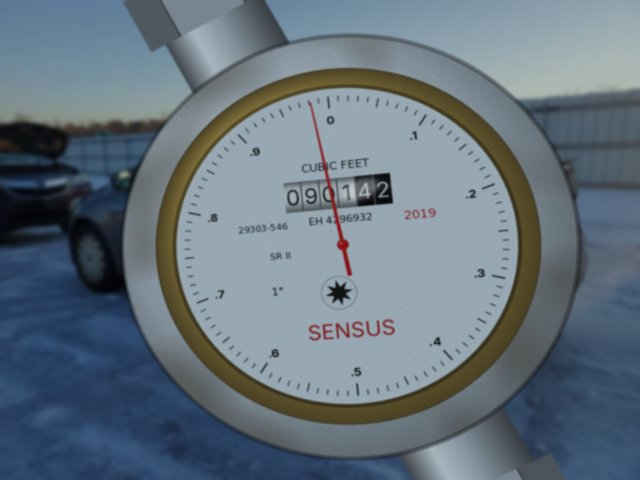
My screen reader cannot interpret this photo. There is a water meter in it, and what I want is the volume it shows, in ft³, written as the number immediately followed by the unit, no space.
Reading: 90141.98ft³
